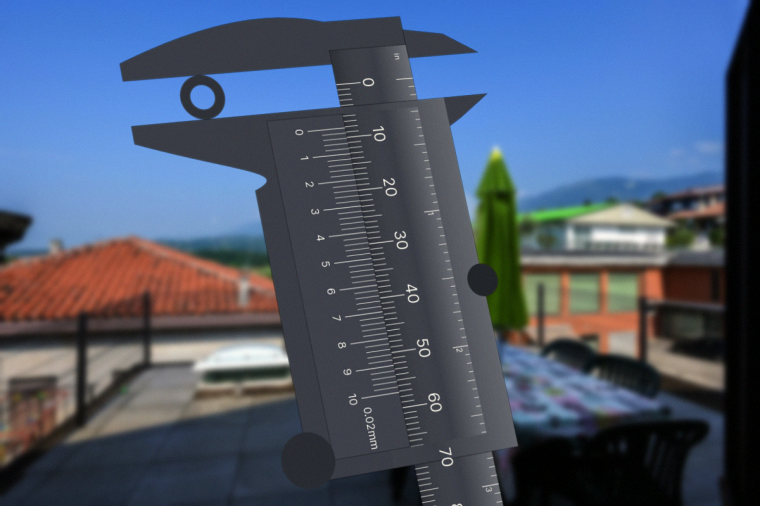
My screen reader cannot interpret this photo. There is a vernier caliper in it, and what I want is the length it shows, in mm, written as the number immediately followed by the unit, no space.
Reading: 8.2mm
